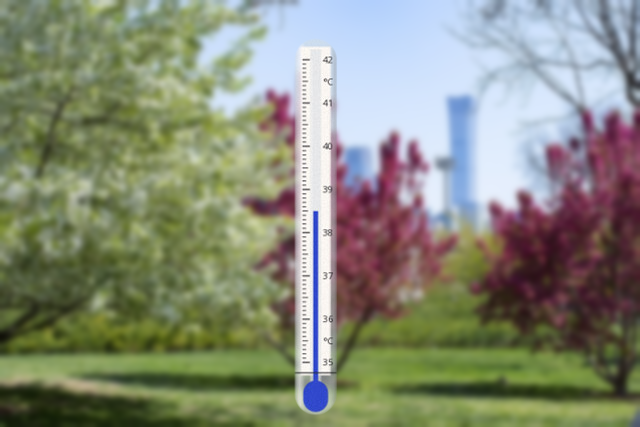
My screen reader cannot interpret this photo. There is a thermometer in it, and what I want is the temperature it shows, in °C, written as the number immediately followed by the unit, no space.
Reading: 38.5°C
